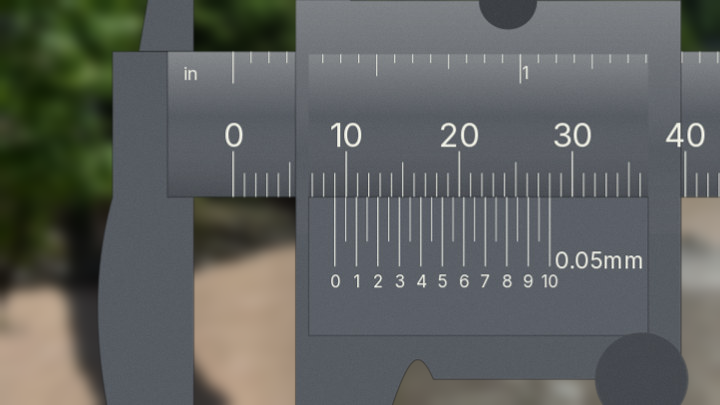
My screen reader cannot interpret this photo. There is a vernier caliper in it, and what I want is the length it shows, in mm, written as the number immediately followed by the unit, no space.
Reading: 9.0mm
